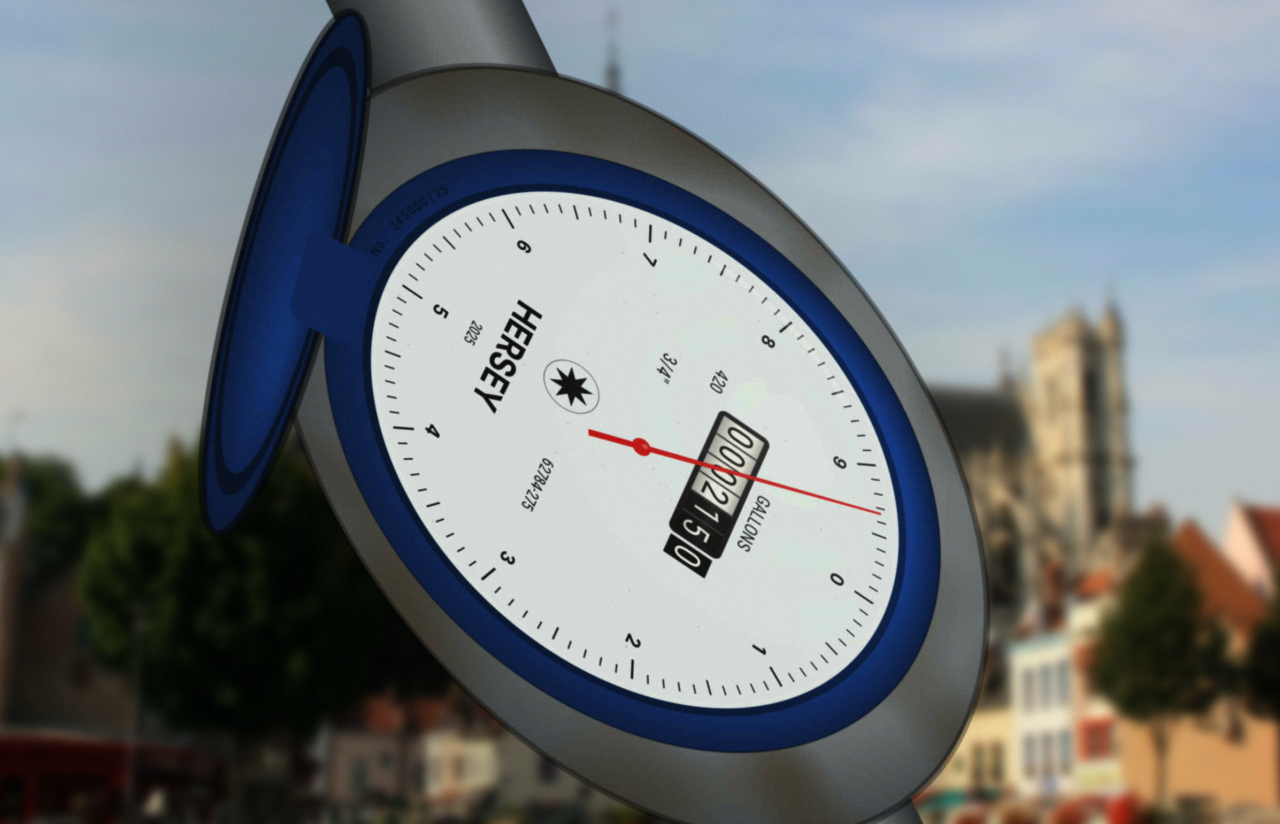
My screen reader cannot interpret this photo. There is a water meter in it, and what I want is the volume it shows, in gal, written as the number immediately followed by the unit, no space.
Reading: 2149.3gal
